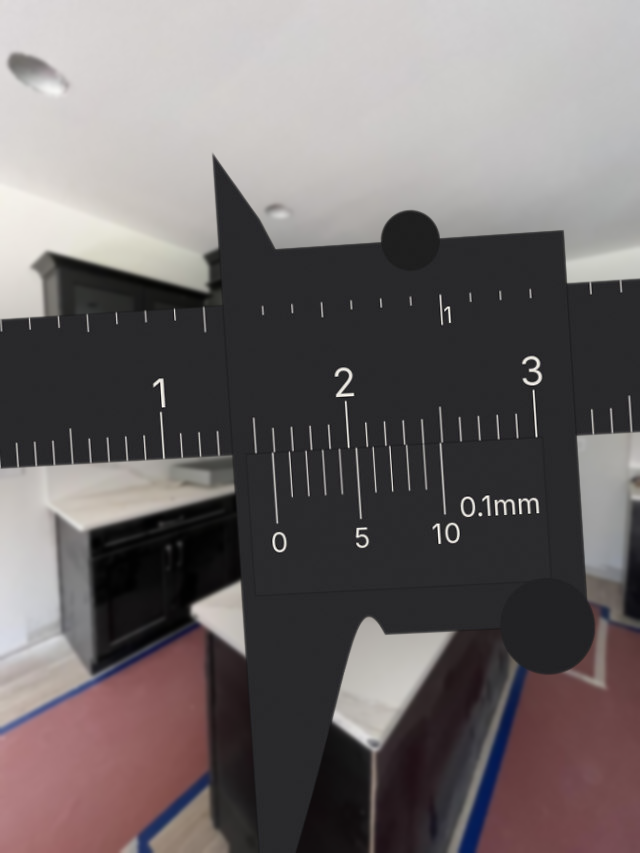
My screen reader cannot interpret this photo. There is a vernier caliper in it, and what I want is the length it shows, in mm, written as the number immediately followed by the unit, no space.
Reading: 15.9mm
